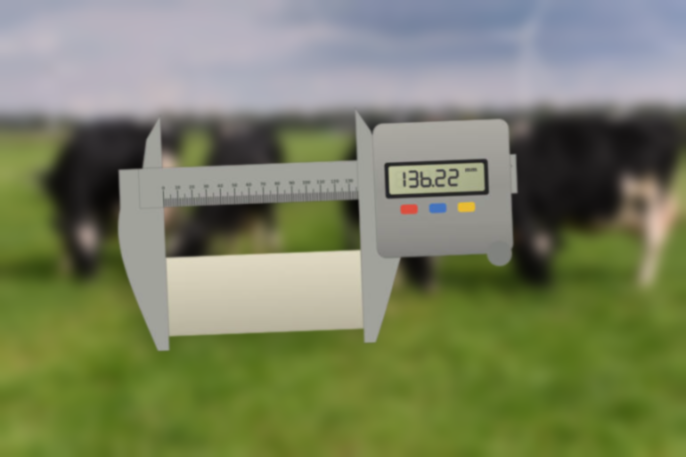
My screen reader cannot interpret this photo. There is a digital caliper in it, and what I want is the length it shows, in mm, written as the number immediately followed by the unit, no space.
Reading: 136.22mm
